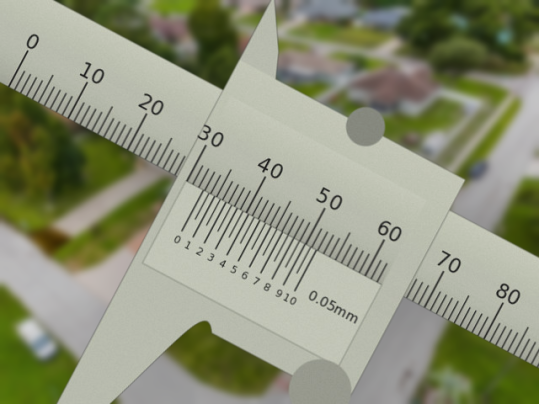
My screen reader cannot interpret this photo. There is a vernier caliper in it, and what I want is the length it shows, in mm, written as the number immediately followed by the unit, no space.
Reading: 32.8mm
